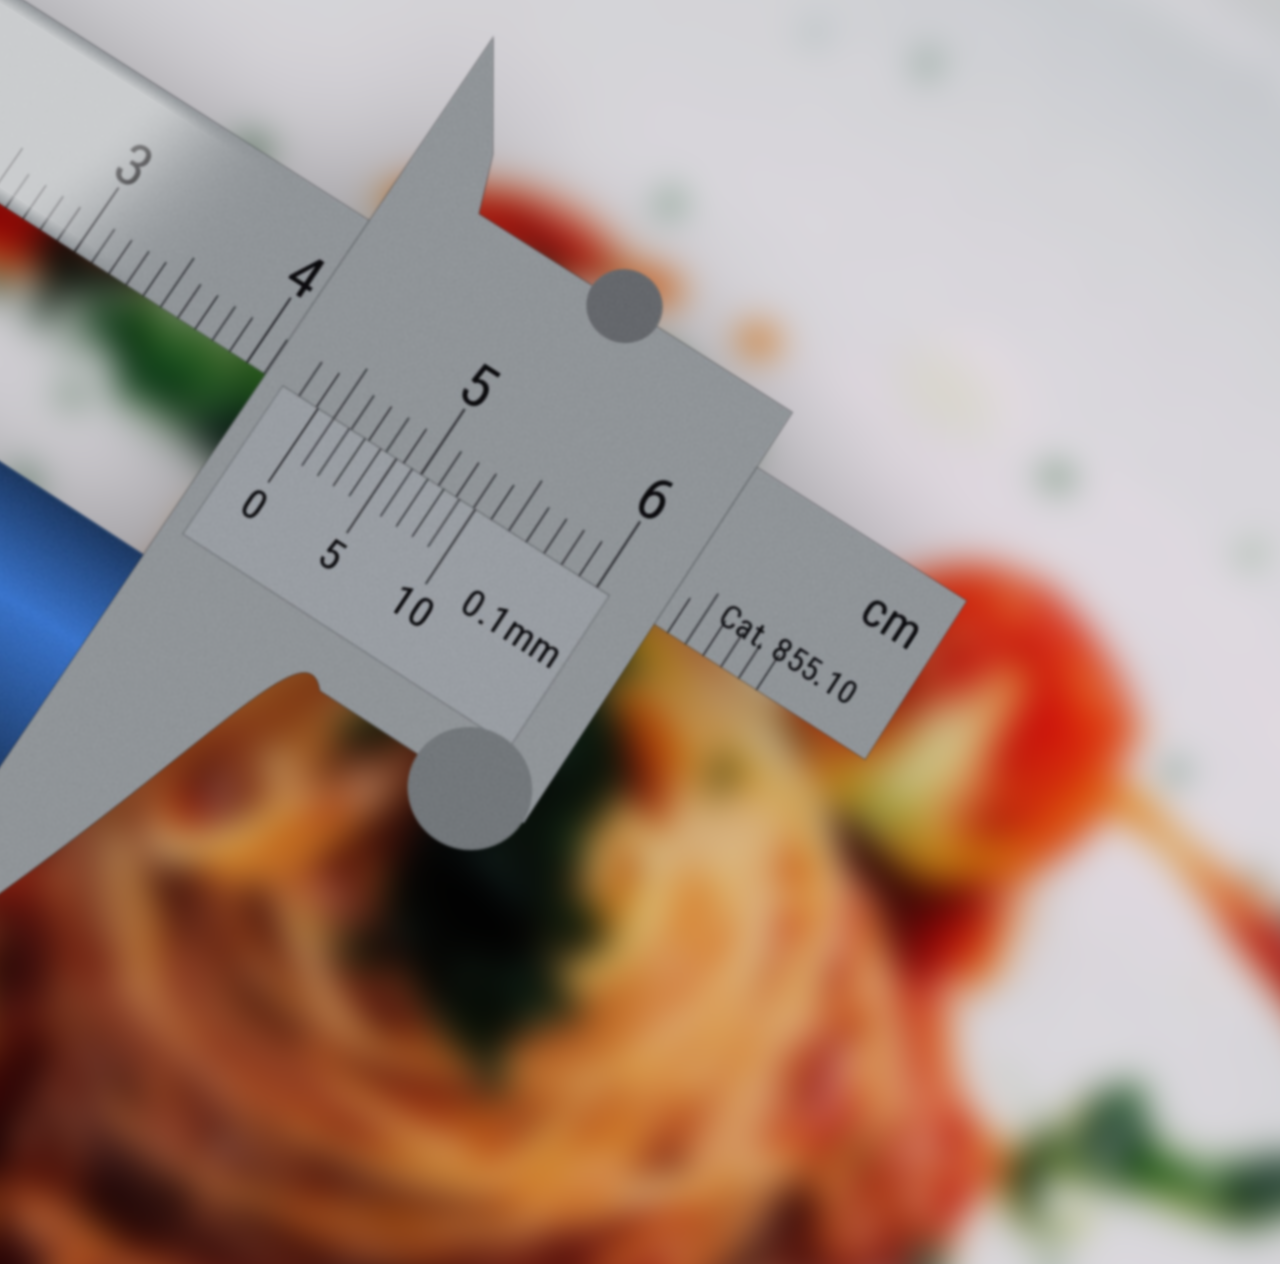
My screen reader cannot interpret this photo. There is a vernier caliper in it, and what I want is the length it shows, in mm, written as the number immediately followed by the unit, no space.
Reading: 44.1mm
